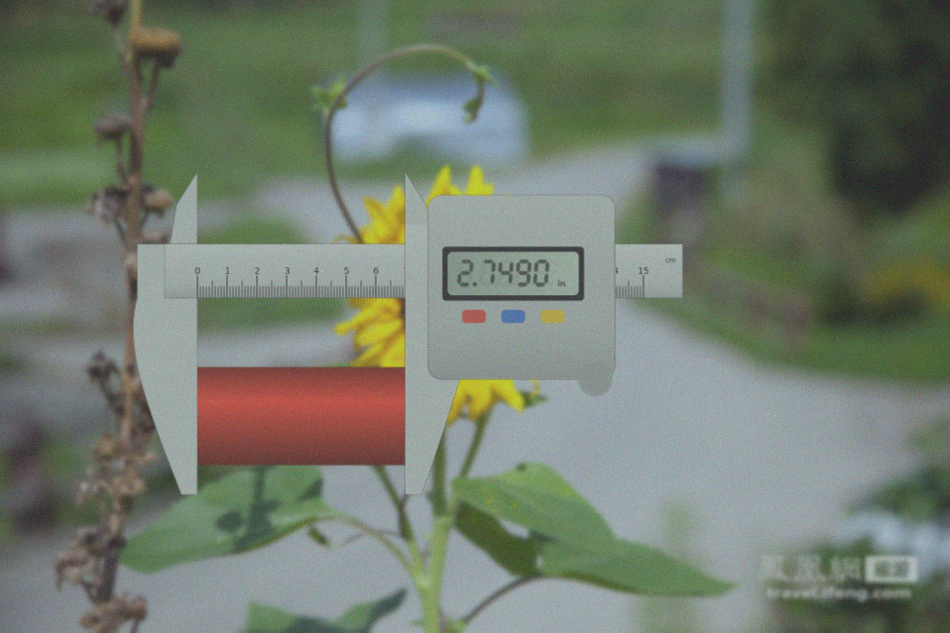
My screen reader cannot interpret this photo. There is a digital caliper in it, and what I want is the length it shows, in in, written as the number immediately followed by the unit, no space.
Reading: 2.7490in
